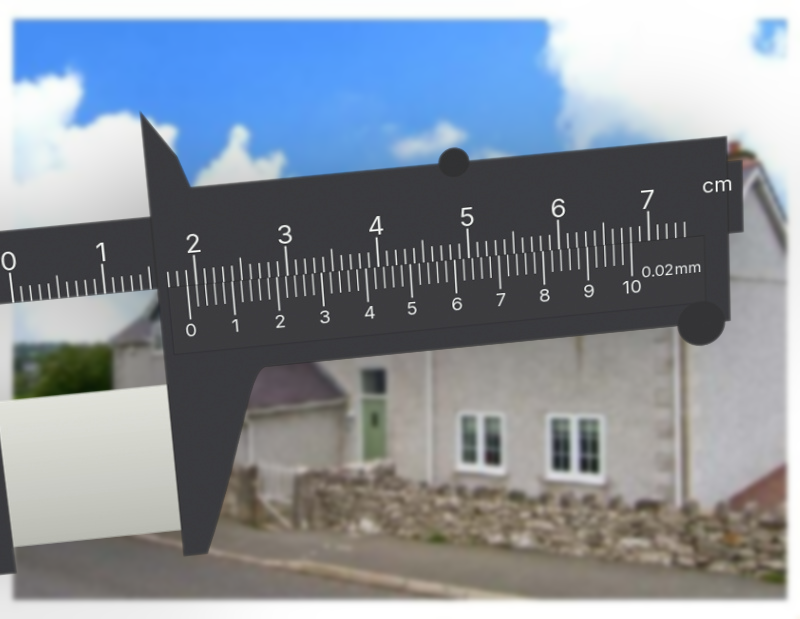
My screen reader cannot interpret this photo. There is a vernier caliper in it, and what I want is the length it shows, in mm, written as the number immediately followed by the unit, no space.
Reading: 19.0mm
